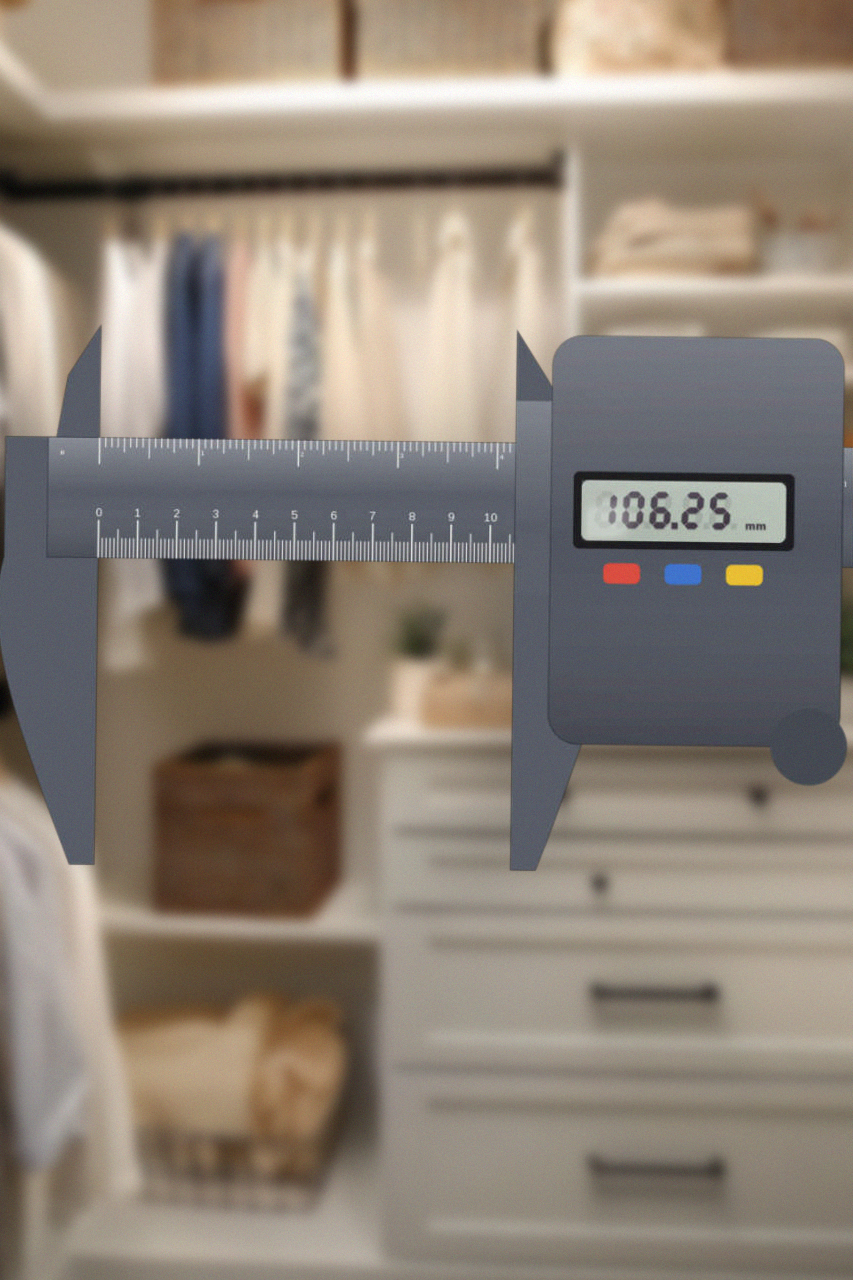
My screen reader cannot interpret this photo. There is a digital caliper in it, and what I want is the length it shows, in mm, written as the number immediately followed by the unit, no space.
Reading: 106.25mm
